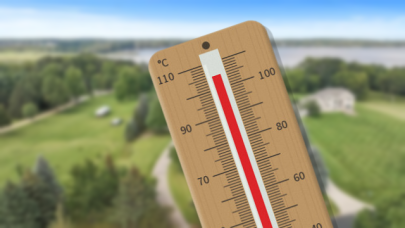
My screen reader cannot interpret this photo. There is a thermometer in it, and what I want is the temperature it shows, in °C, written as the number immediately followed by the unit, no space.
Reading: 105°C
